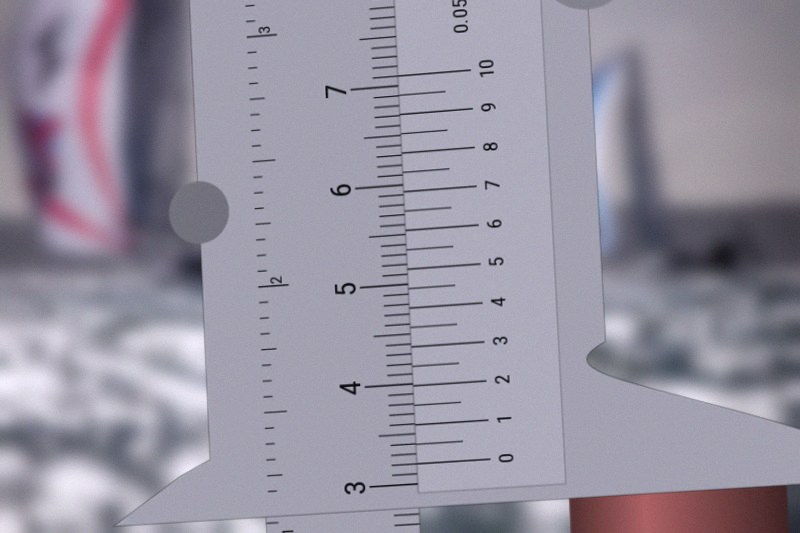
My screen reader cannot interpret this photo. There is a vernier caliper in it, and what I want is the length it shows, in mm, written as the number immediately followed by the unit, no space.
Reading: 32.0mm
